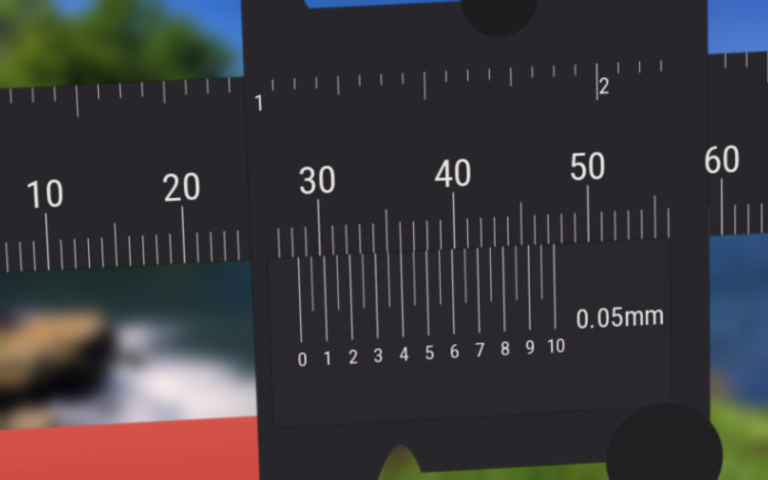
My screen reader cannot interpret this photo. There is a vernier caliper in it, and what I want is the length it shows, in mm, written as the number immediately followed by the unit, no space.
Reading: 28.4mm
